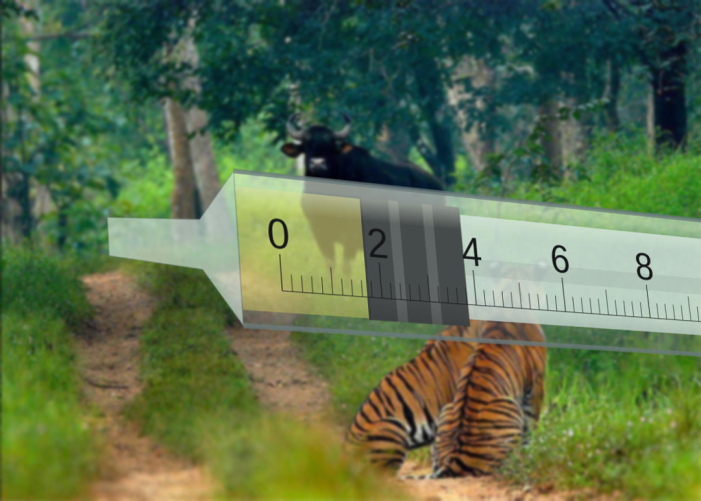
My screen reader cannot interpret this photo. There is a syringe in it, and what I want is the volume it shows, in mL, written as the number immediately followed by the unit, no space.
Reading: 1.7mL
